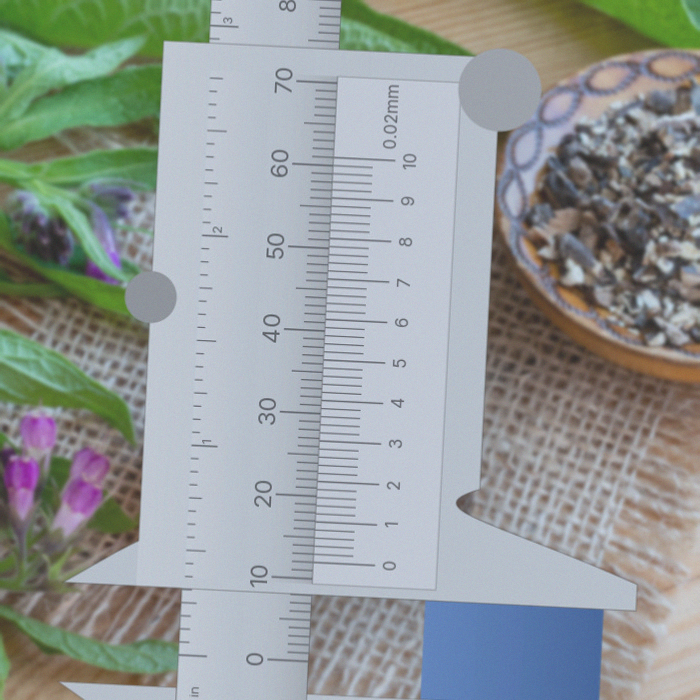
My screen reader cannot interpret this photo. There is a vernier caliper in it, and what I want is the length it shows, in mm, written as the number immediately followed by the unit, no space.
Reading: 12.0mm
